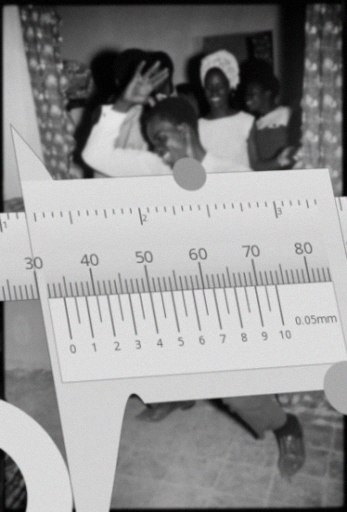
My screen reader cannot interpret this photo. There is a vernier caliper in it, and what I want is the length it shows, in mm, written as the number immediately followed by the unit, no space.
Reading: 34.5mm
